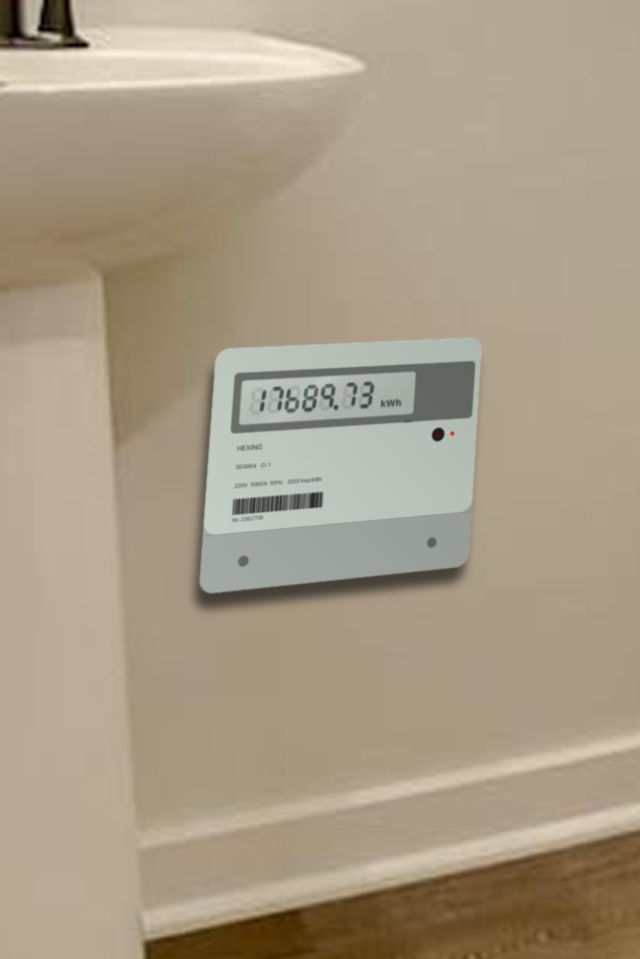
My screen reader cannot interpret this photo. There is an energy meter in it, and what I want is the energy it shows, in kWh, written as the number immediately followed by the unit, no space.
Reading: 17689.73kWh
